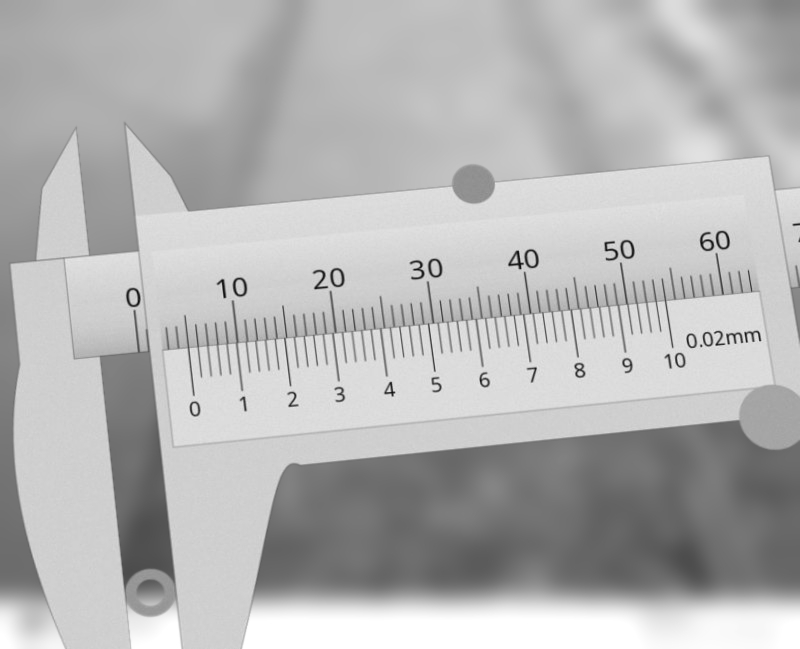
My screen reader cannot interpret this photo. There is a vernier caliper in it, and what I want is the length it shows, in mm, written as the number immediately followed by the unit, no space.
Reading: 5.0mm
